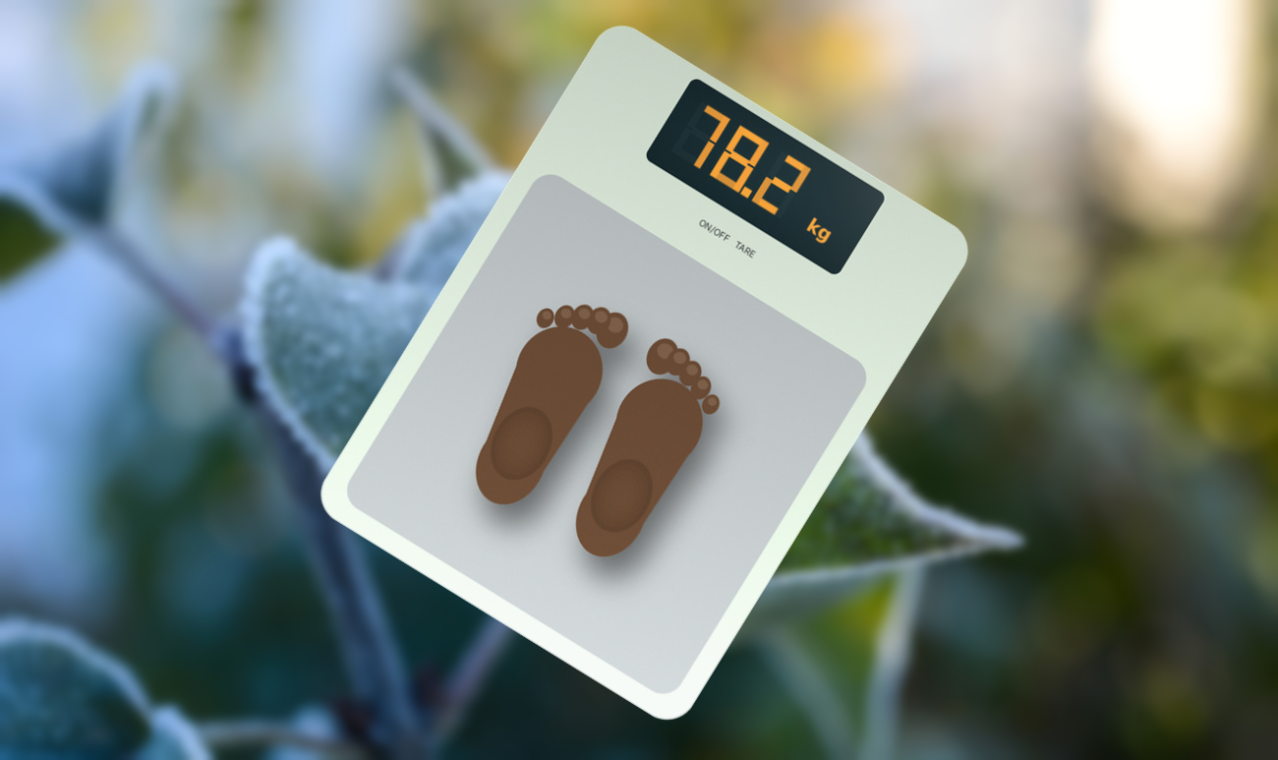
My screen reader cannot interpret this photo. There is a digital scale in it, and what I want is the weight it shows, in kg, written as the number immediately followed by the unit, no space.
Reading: 78.2kg
